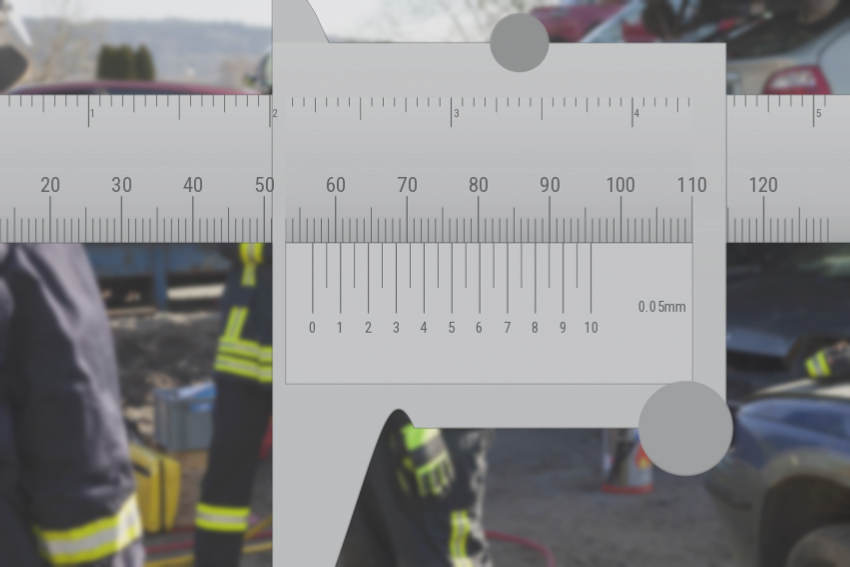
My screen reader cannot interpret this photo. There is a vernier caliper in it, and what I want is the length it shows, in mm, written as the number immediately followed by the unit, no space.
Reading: 56.8mm
